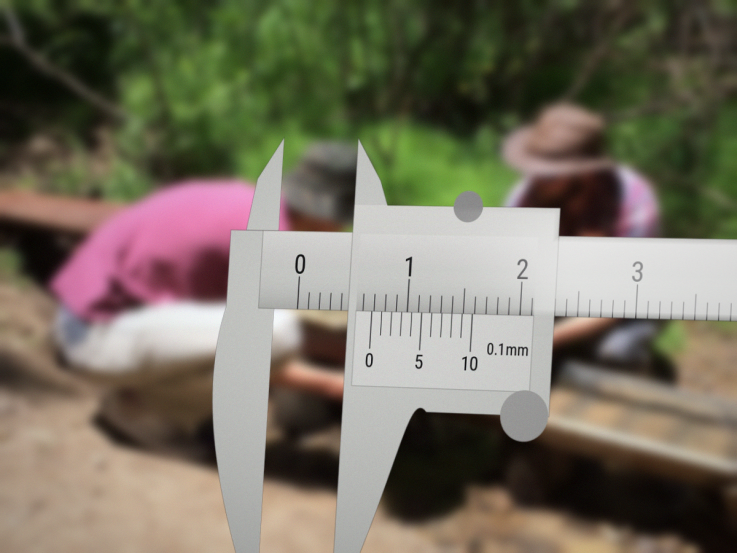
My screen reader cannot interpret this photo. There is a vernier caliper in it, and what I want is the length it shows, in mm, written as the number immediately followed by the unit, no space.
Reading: 6.8mm
